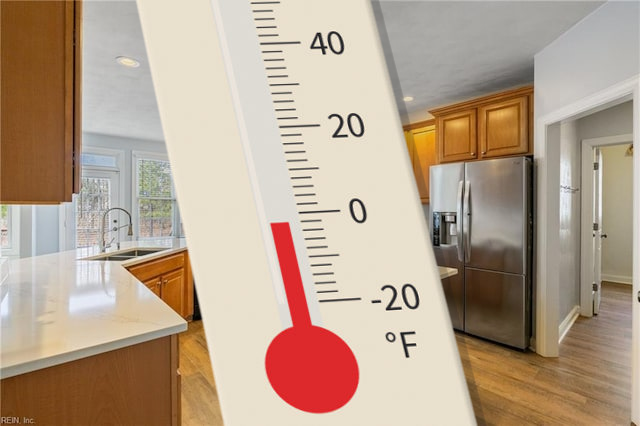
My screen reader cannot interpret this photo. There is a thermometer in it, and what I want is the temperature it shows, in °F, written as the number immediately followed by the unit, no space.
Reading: -2°F
